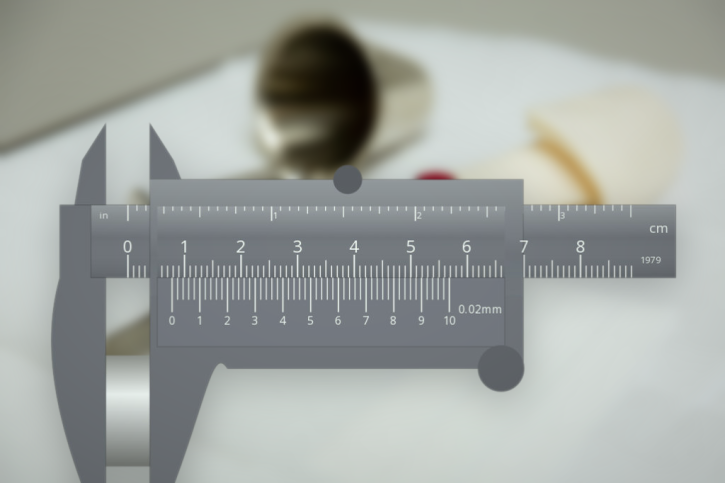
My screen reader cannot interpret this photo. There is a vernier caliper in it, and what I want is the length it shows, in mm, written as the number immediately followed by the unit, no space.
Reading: 7.8mm
